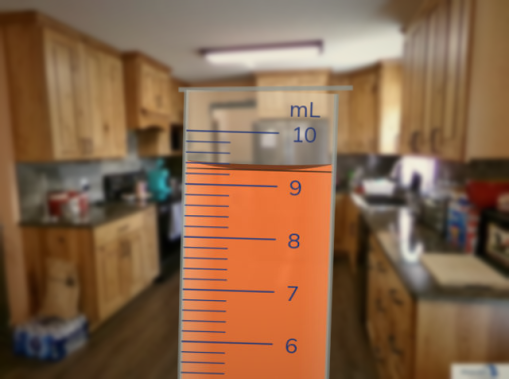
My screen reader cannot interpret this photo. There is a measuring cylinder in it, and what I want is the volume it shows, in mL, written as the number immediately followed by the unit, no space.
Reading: 9.3mL
